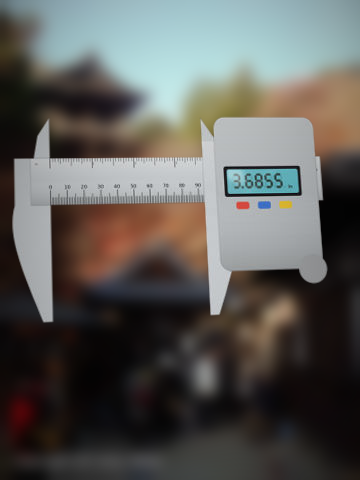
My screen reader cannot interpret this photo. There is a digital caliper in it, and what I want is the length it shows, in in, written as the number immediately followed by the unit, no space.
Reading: 3.6855in
